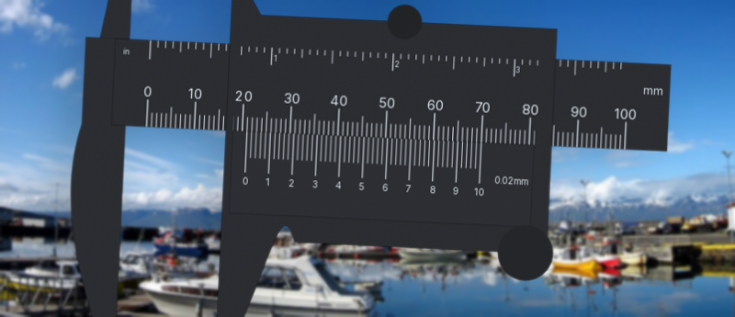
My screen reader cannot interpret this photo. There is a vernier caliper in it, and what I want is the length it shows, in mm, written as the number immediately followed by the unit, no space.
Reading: 21.0mm
